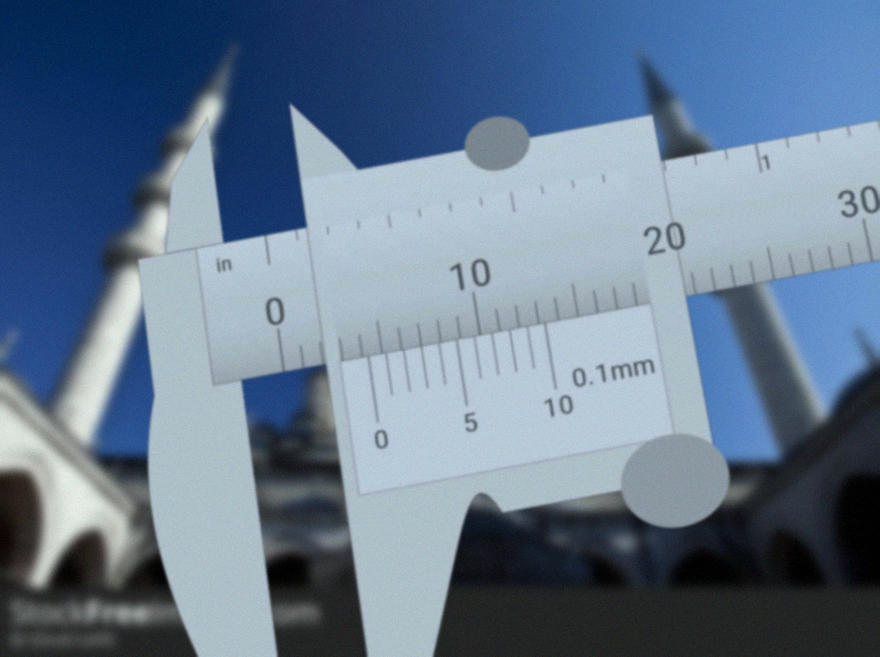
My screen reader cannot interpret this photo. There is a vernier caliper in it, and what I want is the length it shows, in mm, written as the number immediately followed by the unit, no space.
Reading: 4.3mm
